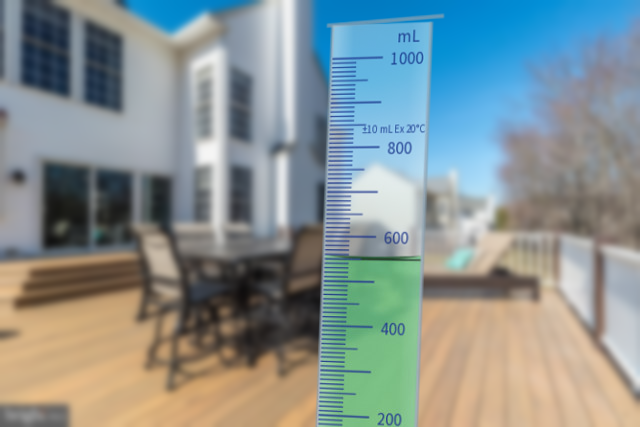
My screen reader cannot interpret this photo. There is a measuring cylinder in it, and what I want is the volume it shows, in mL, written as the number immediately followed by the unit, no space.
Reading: 550mL
